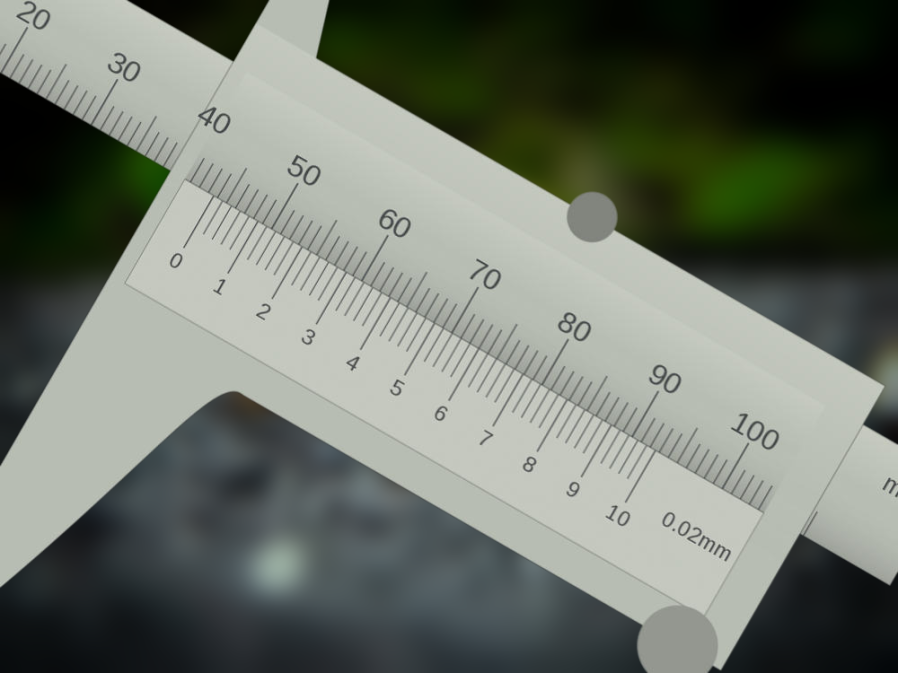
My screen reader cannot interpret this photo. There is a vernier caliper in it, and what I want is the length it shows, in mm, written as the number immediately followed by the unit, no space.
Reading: 43.6mm
